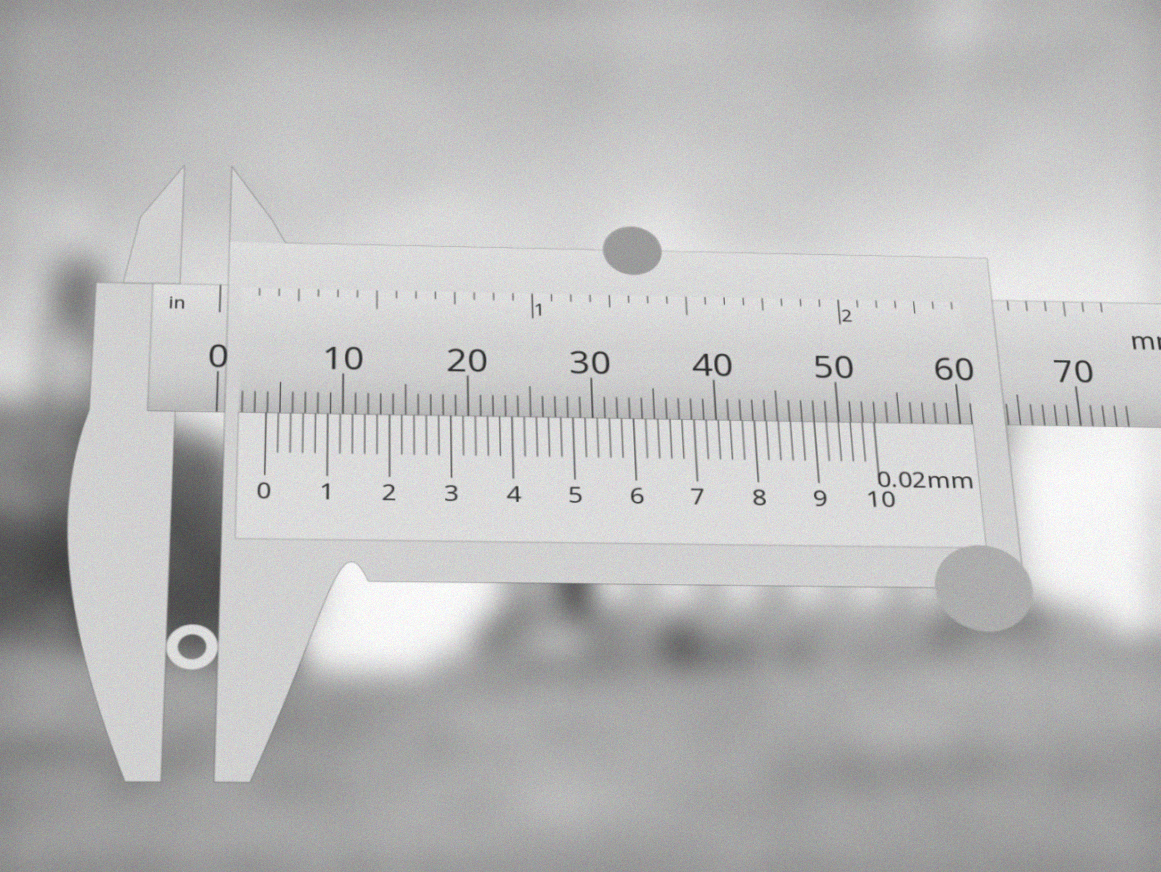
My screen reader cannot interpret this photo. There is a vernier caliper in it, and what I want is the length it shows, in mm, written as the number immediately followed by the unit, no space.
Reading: 3.9mm
